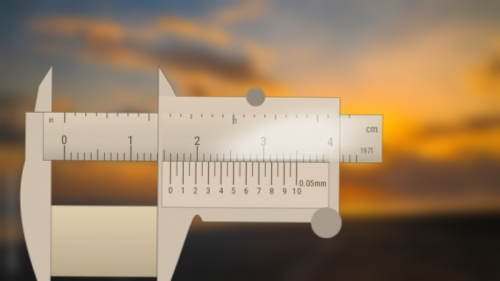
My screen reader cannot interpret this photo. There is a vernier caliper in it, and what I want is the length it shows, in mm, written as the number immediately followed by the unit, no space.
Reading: 16.0mm
